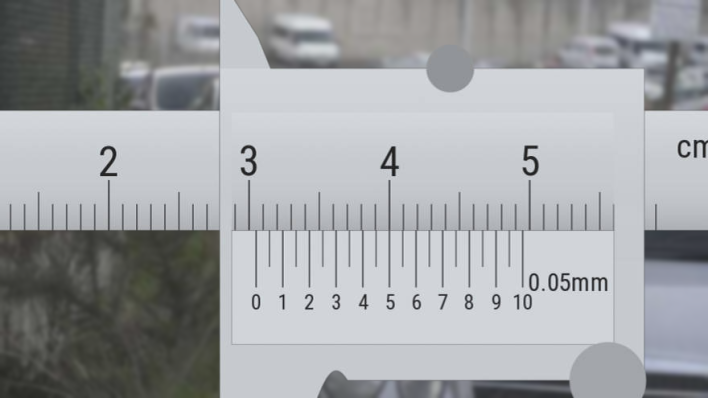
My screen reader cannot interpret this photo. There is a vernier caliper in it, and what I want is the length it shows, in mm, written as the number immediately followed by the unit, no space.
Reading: 30.5mm
